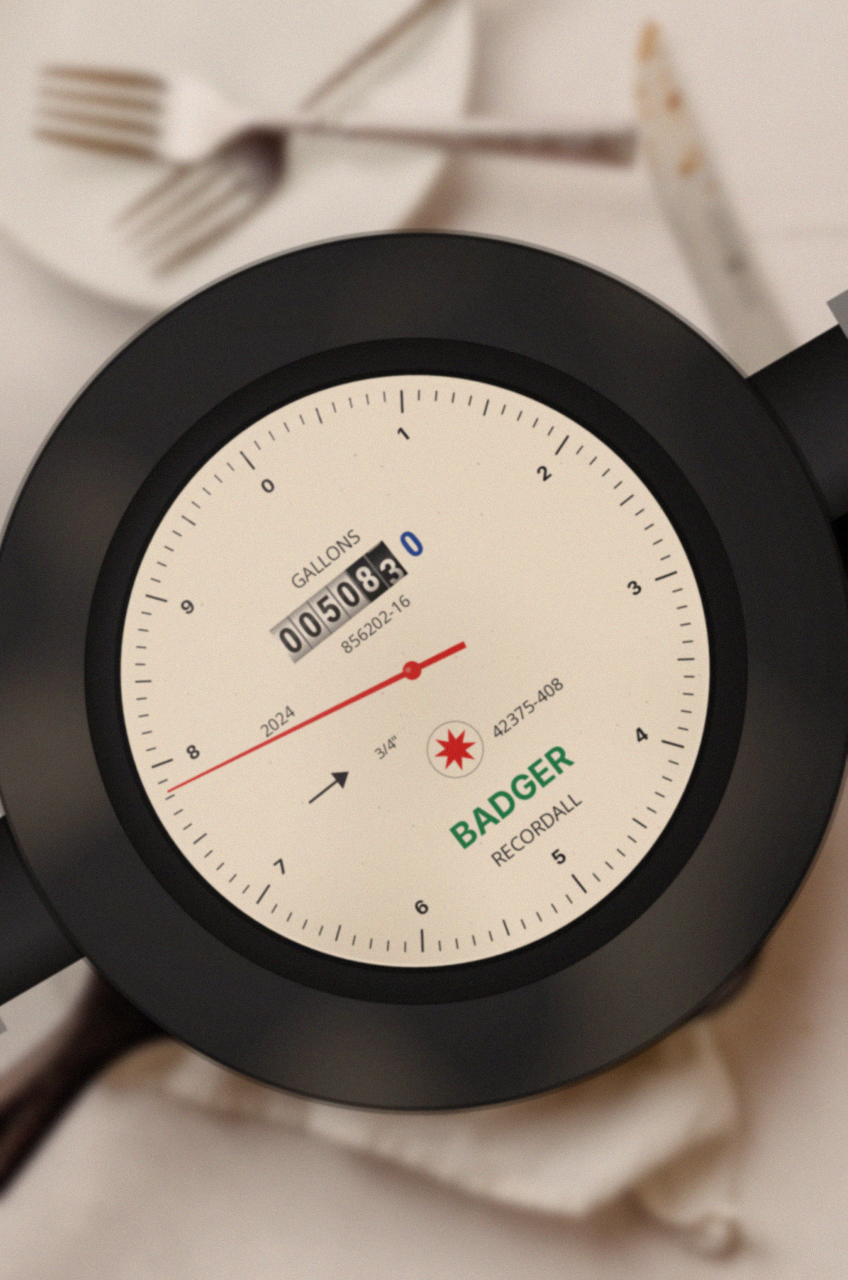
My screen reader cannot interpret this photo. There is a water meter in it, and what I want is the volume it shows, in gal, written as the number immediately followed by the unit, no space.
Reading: 50827.8gal
